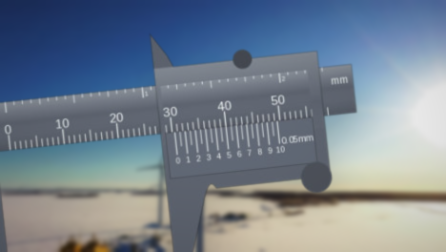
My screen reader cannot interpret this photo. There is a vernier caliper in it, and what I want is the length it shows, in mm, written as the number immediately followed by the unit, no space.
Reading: 30.5mm
